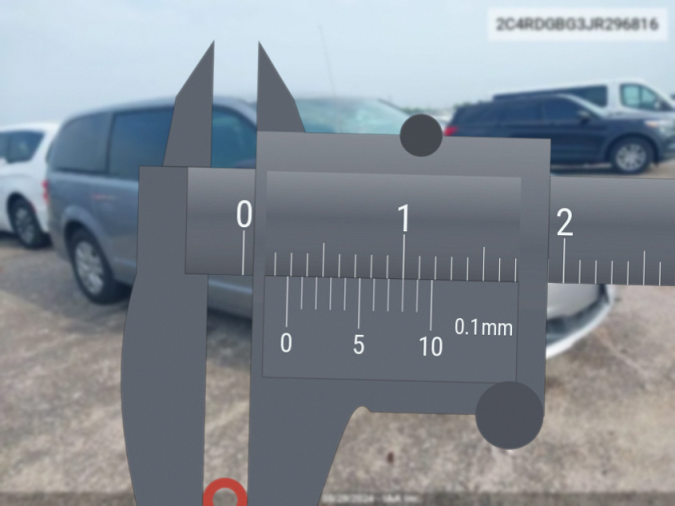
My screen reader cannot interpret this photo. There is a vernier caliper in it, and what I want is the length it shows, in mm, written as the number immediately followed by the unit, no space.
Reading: 2.8mm
